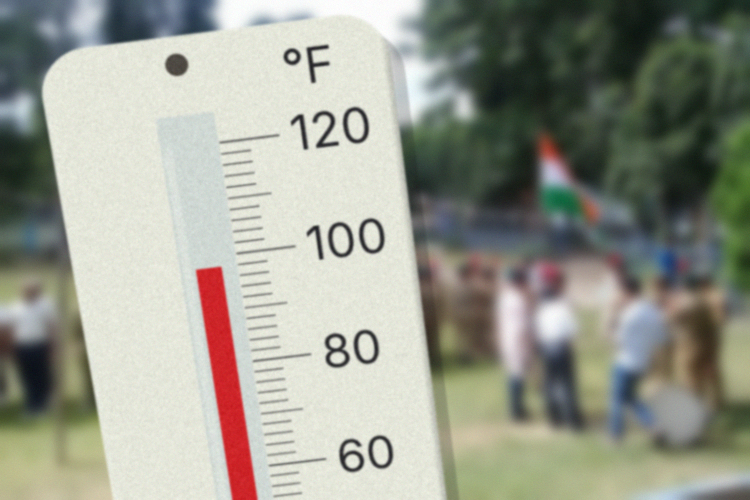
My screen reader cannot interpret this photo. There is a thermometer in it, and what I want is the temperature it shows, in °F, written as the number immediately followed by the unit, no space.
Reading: 98°F
